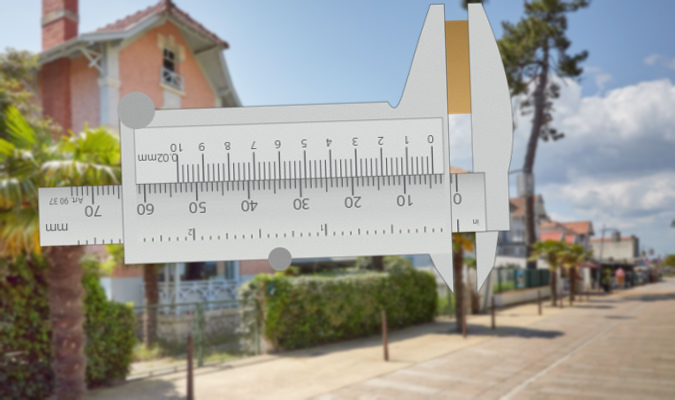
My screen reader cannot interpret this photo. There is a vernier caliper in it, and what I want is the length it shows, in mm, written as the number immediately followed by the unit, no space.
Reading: 4.5mm
